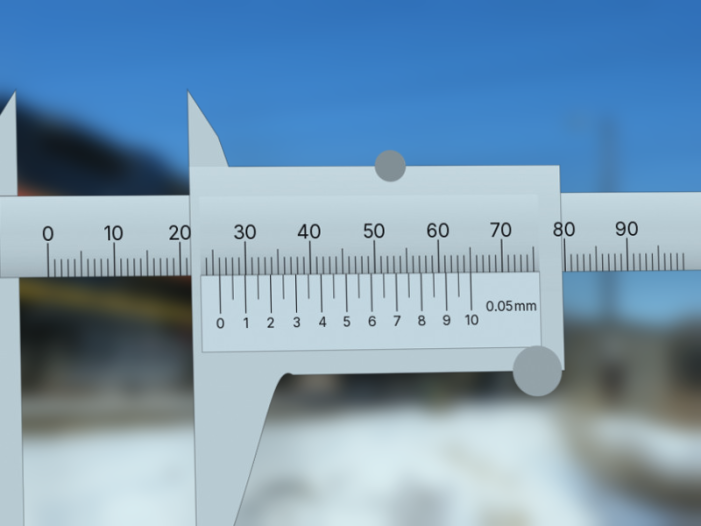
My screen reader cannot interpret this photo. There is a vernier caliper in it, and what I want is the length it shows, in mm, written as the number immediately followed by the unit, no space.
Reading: 26.0mm
